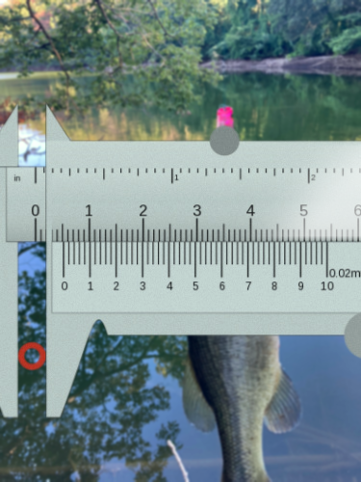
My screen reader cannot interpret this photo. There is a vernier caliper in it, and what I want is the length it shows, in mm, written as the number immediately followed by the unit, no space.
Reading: 5.2mm
